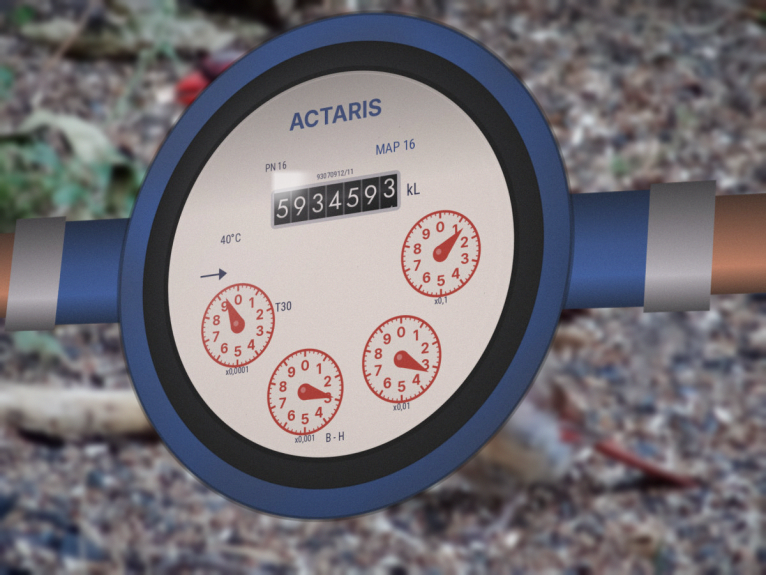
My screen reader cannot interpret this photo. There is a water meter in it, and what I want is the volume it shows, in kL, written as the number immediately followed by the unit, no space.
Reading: 5934593.1329kL
